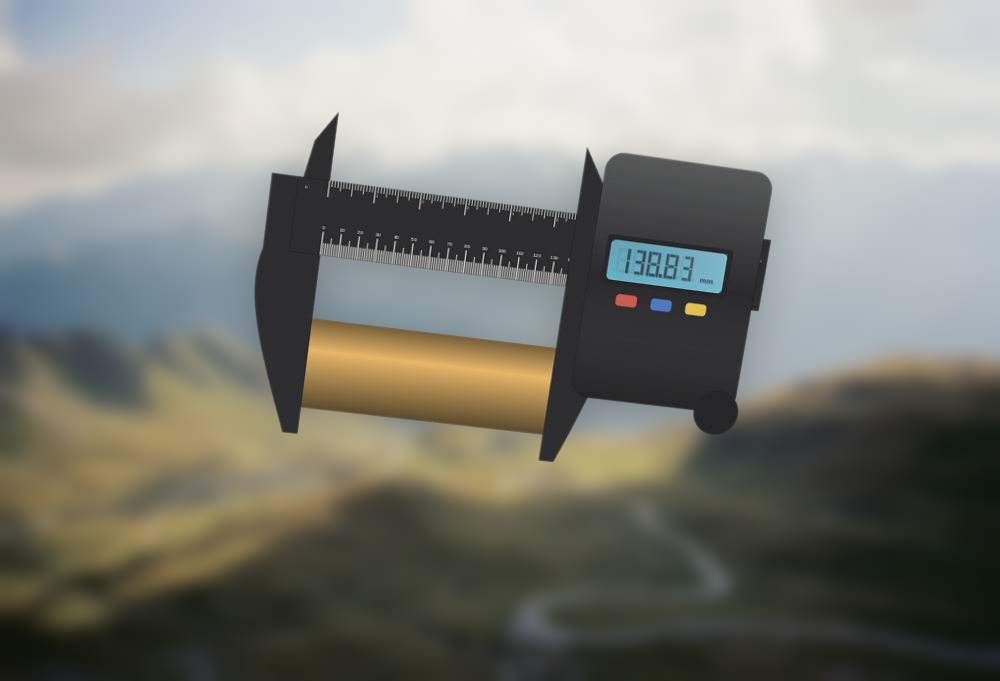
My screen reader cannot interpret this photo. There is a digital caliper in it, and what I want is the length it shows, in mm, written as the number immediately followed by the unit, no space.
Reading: 138.83mm
